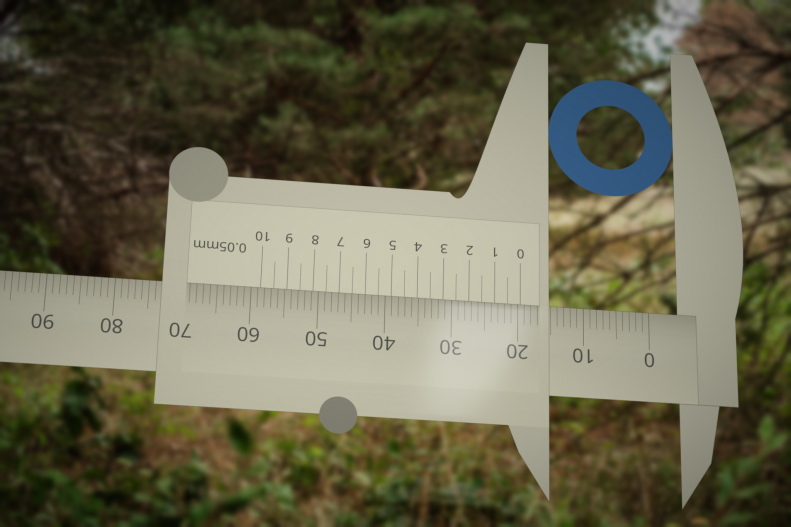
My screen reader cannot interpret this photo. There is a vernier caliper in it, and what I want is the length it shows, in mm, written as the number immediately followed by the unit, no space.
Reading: 19.6mm
